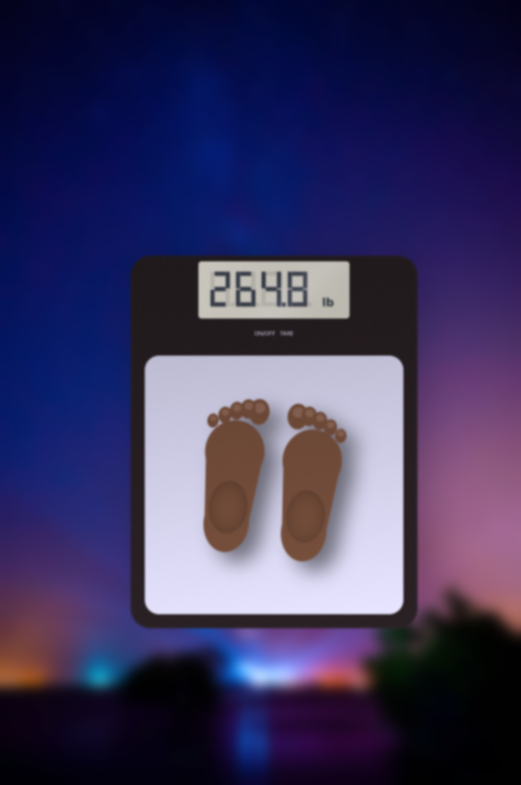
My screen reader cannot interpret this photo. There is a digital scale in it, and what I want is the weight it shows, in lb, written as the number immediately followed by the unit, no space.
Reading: 264.8lb
